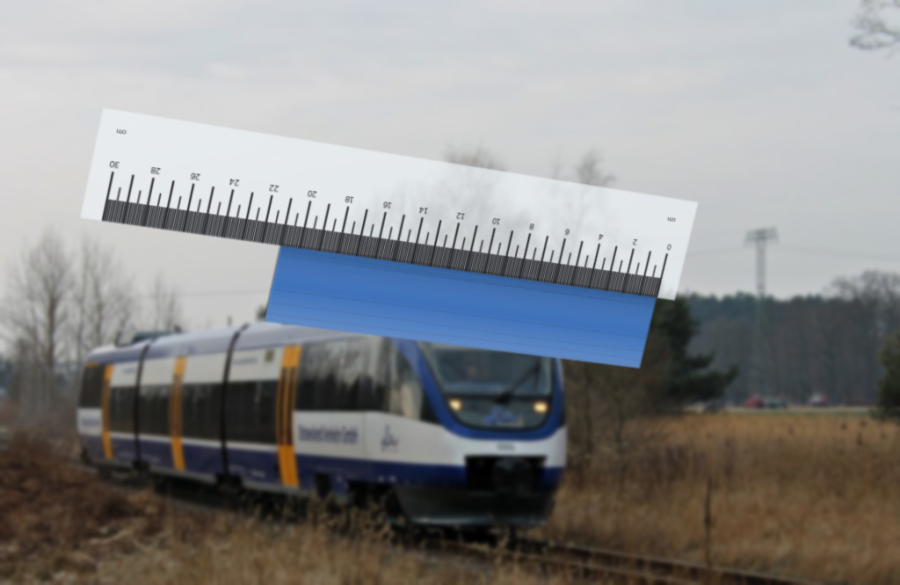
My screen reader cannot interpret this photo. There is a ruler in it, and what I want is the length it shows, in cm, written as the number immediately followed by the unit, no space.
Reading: 21cm
